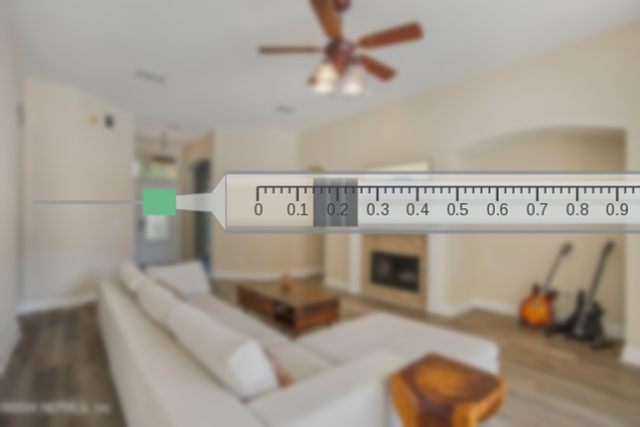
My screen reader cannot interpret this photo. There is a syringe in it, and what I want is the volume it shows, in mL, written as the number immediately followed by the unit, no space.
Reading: 0.14mL
